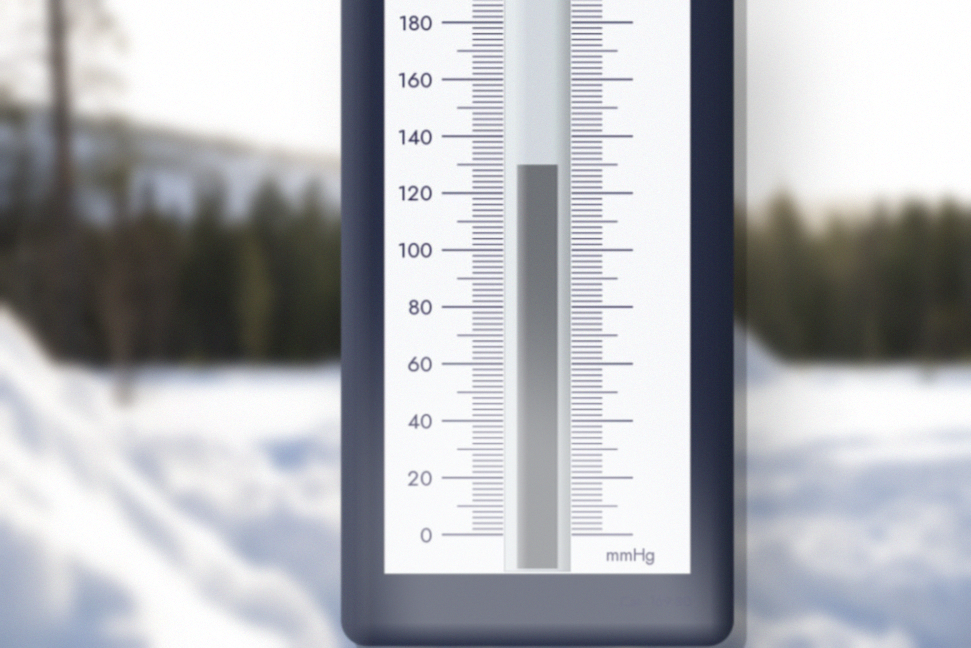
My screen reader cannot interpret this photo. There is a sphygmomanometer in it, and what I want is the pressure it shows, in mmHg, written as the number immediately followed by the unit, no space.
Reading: 130mmHg
